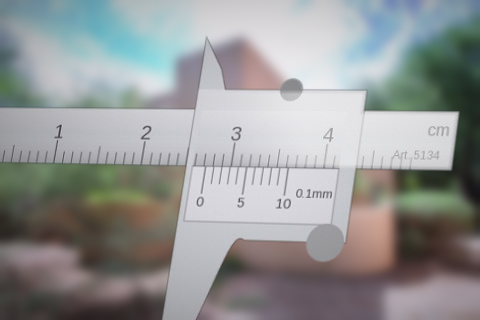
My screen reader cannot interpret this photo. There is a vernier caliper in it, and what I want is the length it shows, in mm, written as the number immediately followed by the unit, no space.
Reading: 27.2mm
